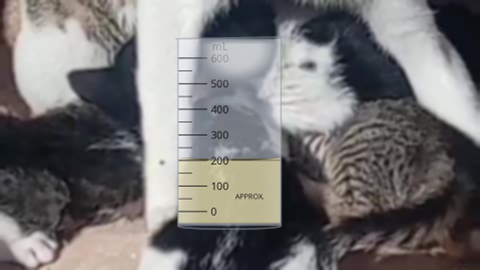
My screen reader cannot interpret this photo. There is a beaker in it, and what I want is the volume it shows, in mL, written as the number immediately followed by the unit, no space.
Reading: 200mL
